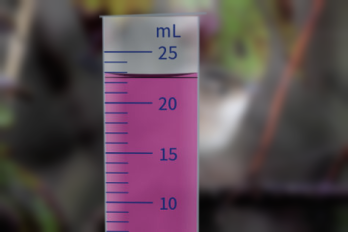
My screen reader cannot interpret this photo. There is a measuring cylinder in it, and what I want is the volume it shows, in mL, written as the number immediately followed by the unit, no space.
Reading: 22.5mL
